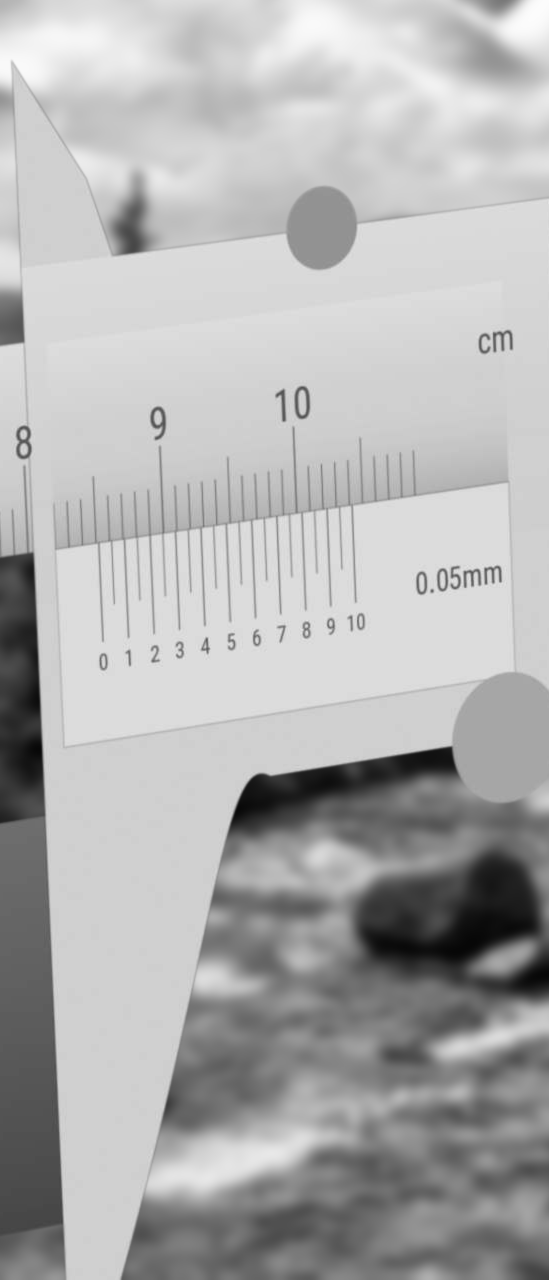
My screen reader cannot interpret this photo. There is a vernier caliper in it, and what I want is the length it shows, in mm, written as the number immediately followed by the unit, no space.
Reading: 85.2mm
